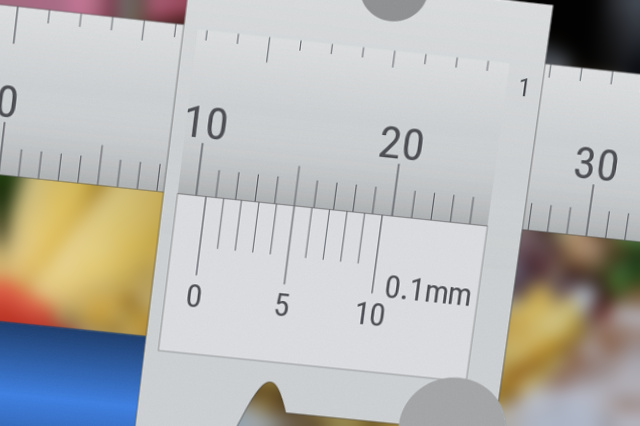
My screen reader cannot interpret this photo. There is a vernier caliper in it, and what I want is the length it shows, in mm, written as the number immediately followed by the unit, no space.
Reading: 10.5mm
